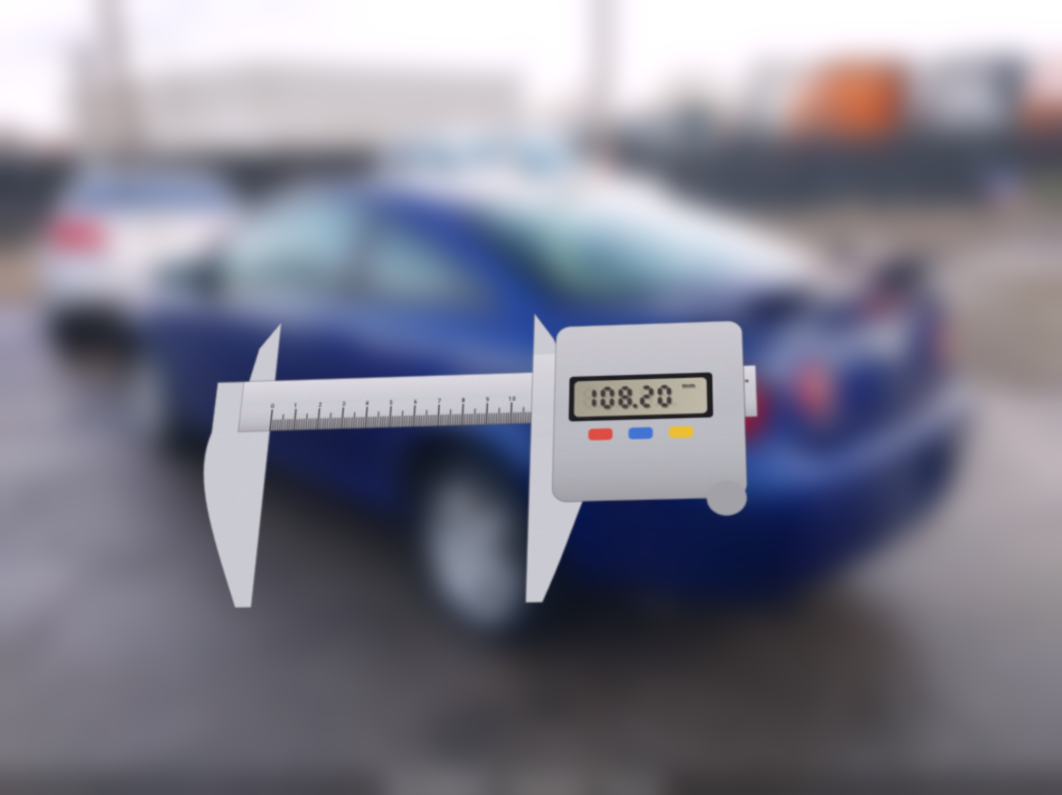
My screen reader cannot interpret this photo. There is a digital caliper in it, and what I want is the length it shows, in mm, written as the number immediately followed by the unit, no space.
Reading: 108.20mm
